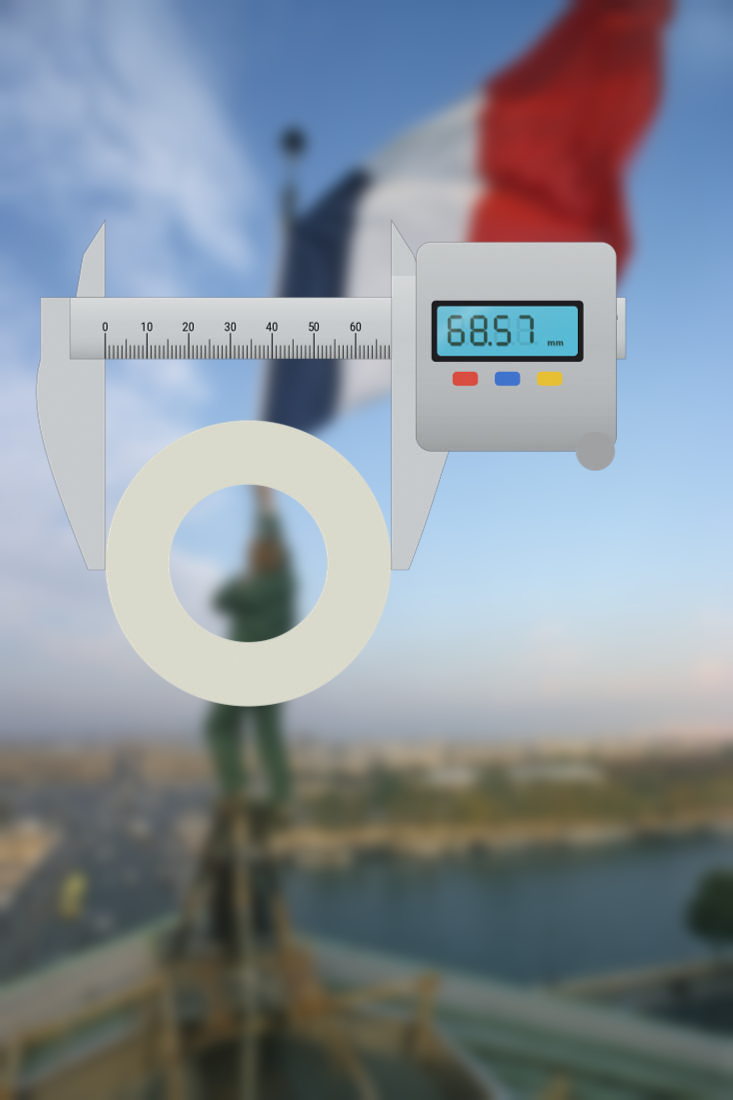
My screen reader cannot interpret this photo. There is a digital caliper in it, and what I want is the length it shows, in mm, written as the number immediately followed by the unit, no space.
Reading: 68.57mm
